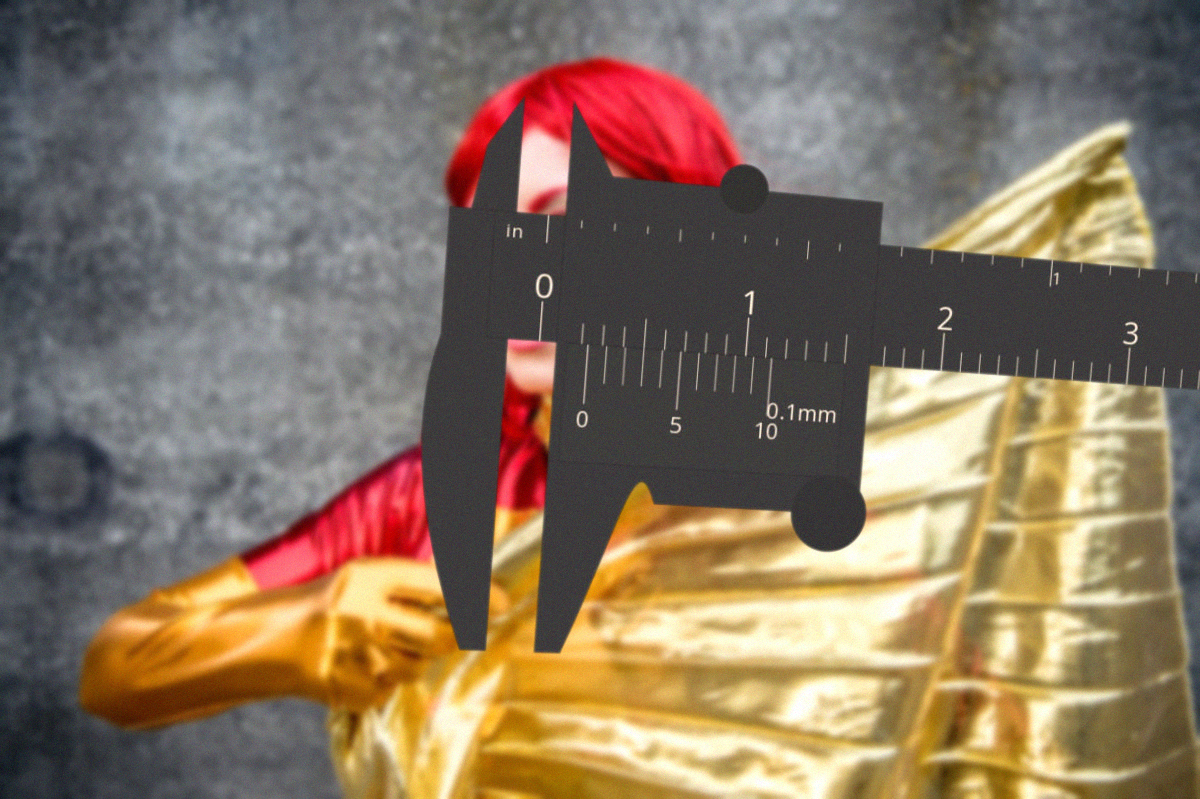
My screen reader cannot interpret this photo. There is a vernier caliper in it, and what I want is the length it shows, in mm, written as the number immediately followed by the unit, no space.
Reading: 2.3mm
